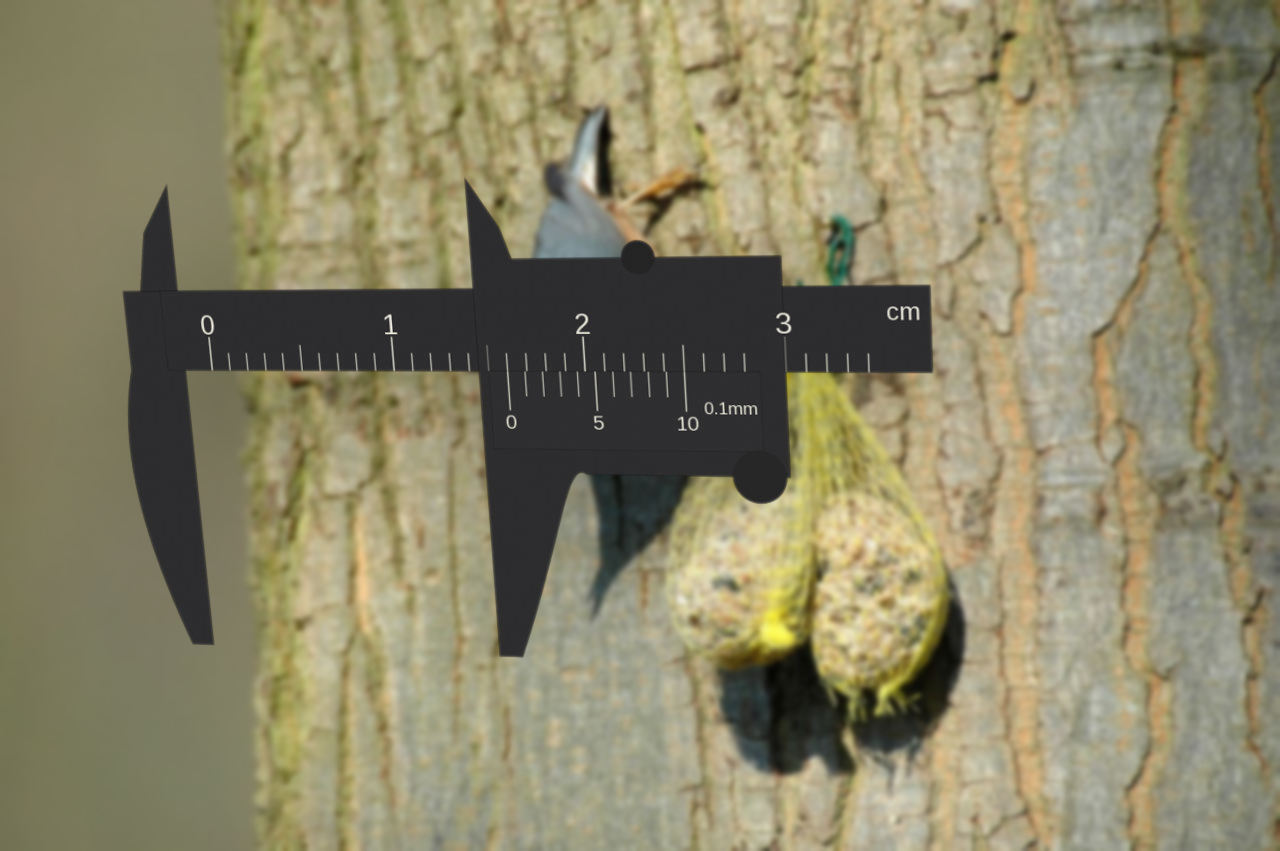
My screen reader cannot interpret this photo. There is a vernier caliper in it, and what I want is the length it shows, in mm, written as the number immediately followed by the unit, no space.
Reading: 16.0mm
